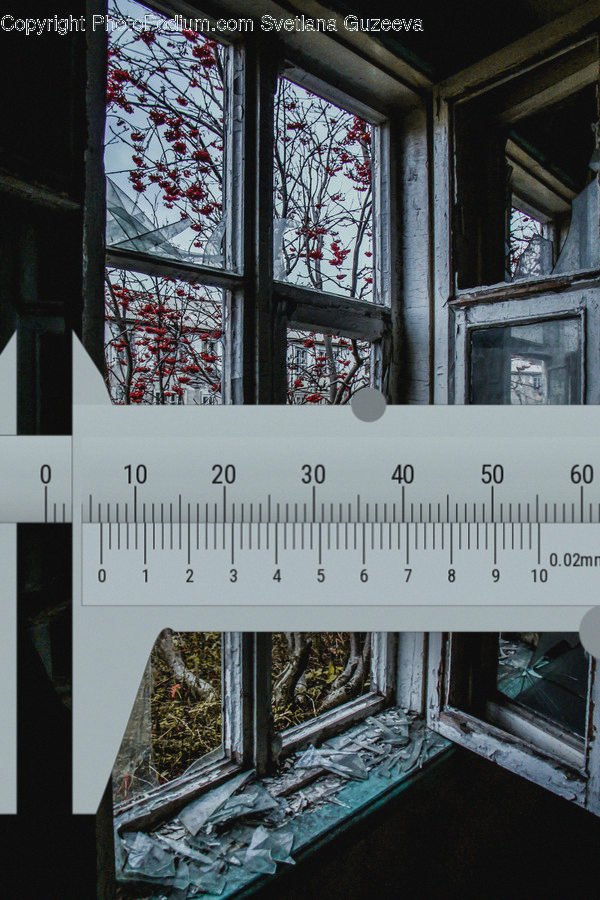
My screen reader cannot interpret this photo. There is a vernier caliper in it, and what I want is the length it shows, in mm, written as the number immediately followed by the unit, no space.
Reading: 6.2mm
